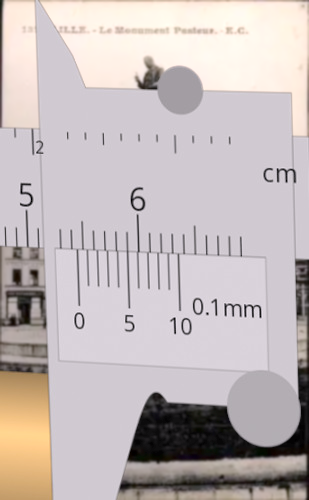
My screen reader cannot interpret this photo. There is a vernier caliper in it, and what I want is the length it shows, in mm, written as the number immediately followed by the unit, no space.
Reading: 54.5mm
